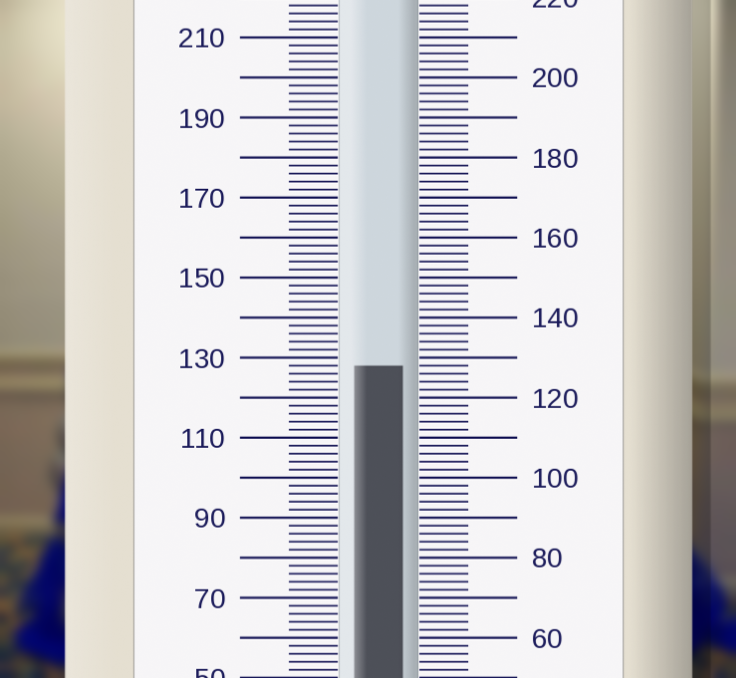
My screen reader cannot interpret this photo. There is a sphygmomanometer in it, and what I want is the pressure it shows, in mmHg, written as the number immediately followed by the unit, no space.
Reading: 128mmHg
